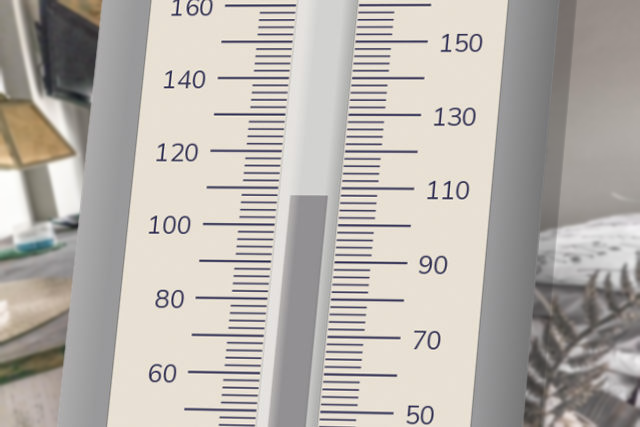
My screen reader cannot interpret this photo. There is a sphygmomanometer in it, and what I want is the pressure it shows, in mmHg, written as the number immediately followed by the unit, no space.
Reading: 108mmHg
